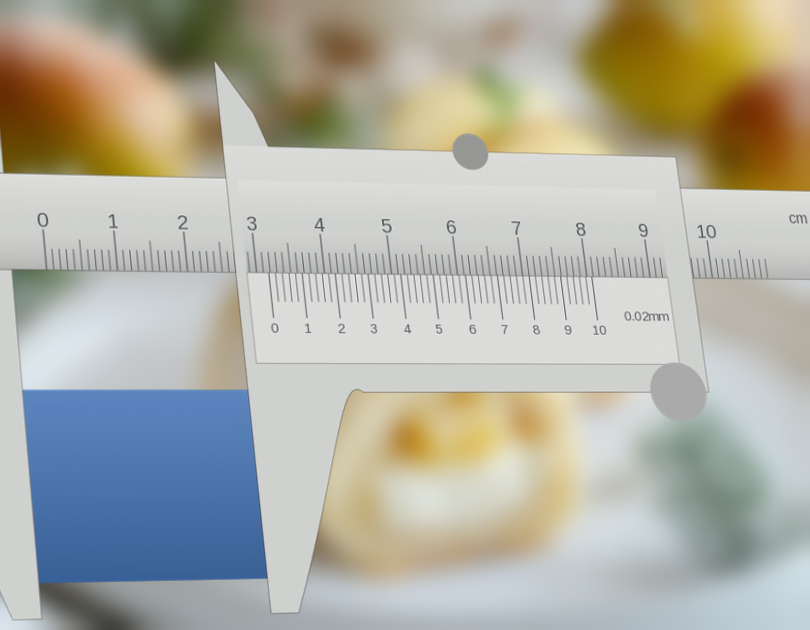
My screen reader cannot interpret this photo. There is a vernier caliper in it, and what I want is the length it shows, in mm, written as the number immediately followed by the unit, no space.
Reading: 31.8mm
